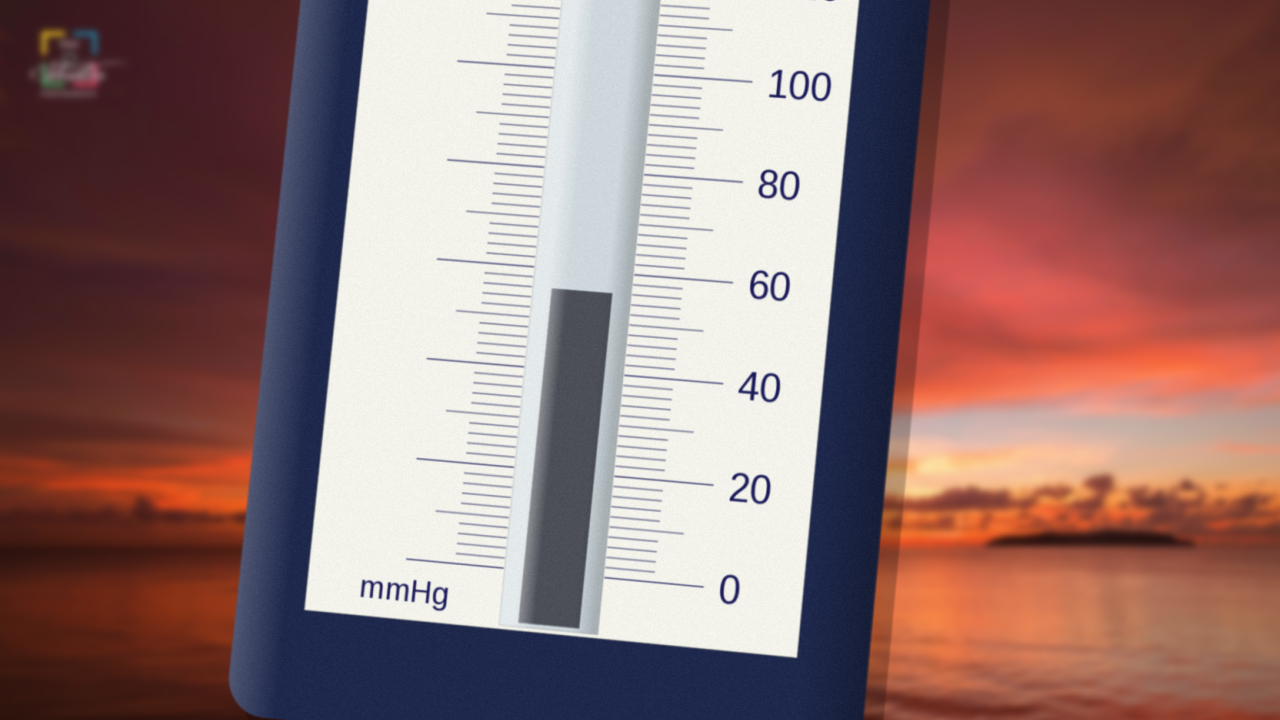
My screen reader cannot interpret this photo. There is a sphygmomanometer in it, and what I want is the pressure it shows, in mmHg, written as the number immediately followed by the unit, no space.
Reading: 56mmHg
